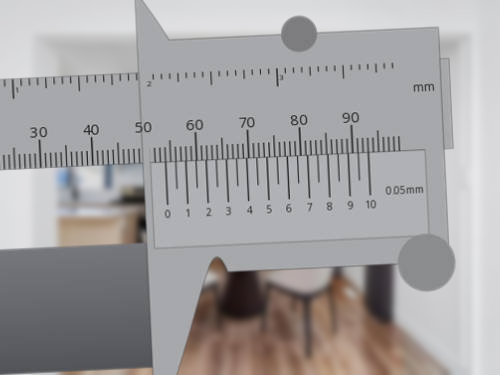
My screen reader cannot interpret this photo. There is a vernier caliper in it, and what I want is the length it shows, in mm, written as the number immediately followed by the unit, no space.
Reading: 54.0mm
